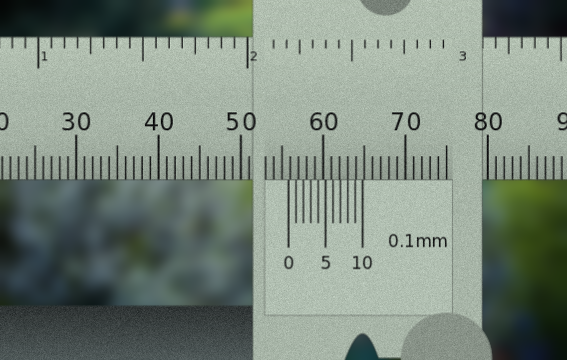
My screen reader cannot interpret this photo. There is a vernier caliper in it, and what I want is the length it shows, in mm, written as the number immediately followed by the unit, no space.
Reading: 55.8mm
